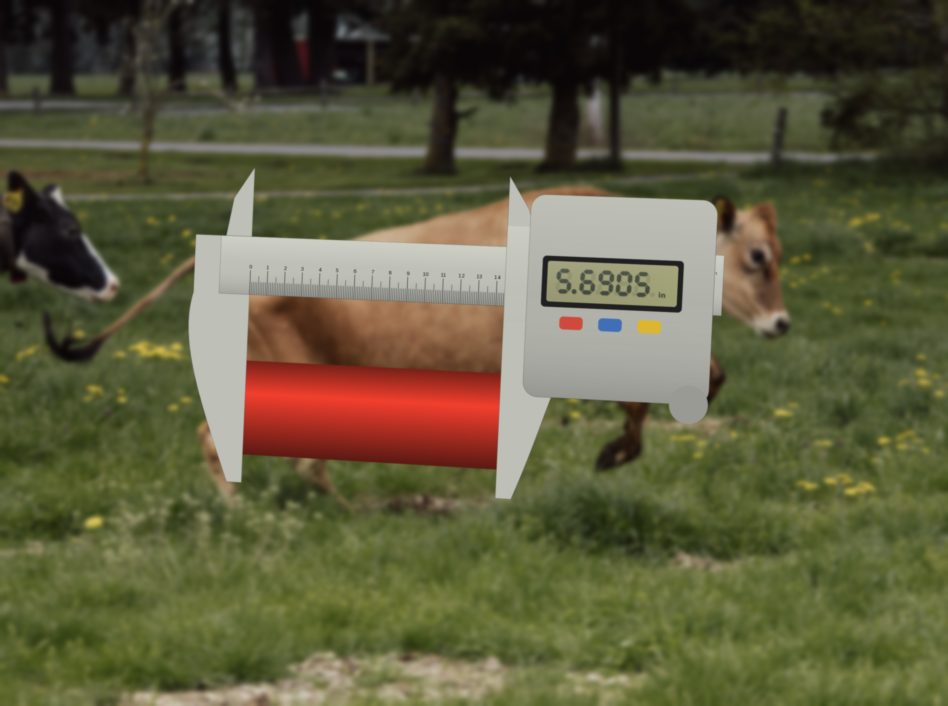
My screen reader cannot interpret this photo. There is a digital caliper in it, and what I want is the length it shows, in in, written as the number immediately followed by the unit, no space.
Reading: 5.6905in
